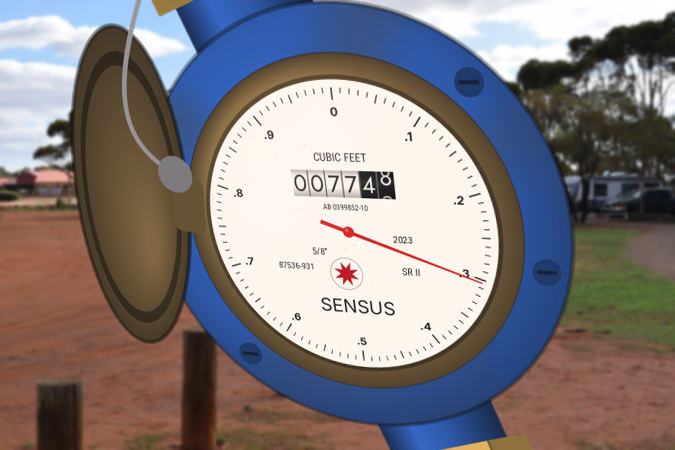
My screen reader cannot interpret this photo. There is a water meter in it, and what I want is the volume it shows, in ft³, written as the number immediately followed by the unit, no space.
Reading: 7748.30ft³
